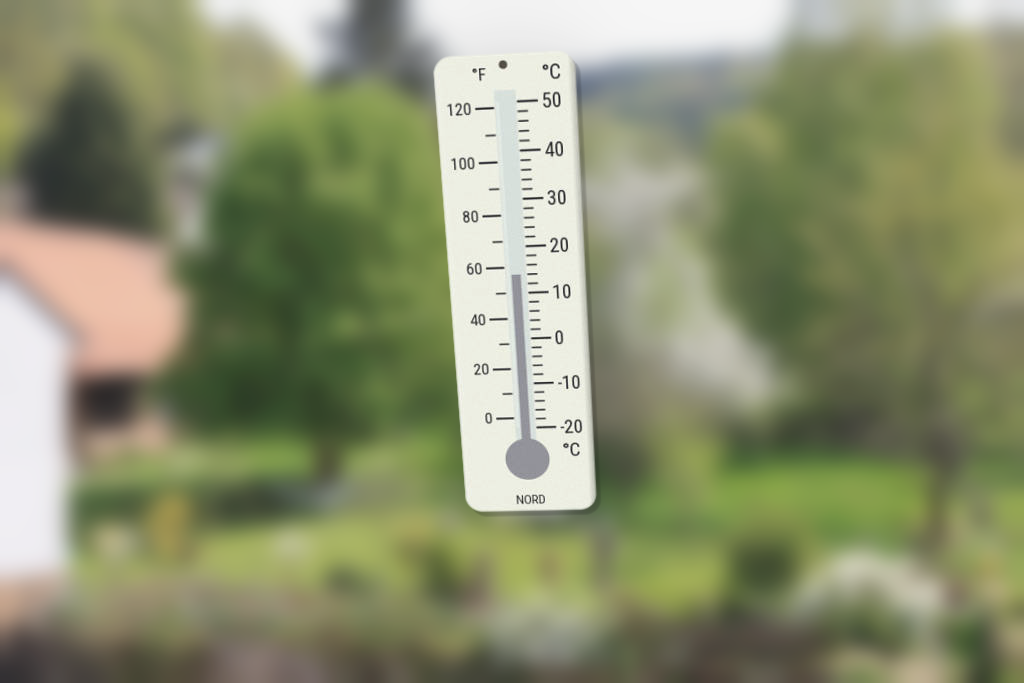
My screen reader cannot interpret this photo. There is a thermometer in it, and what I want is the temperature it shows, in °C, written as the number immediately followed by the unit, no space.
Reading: 14°C
